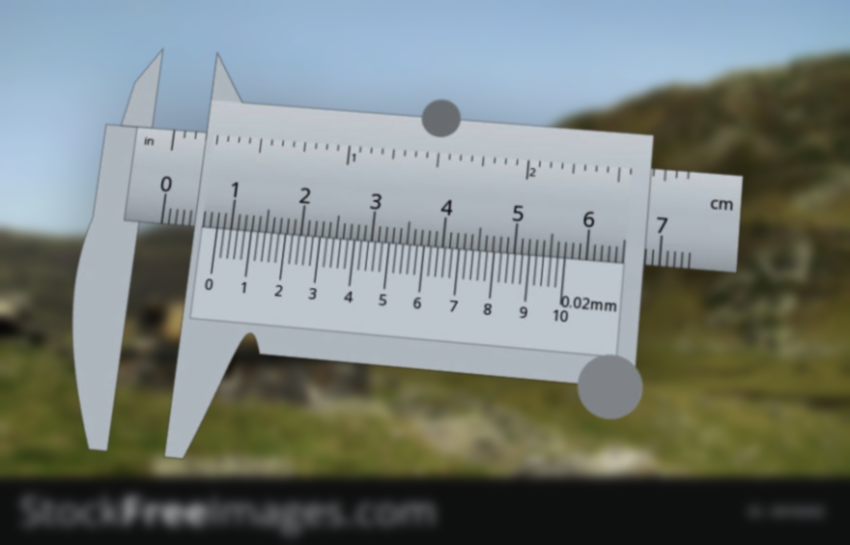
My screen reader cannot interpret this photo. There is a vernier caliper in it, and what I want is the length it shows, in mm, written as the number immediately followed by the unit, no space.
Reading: 8.0mm
